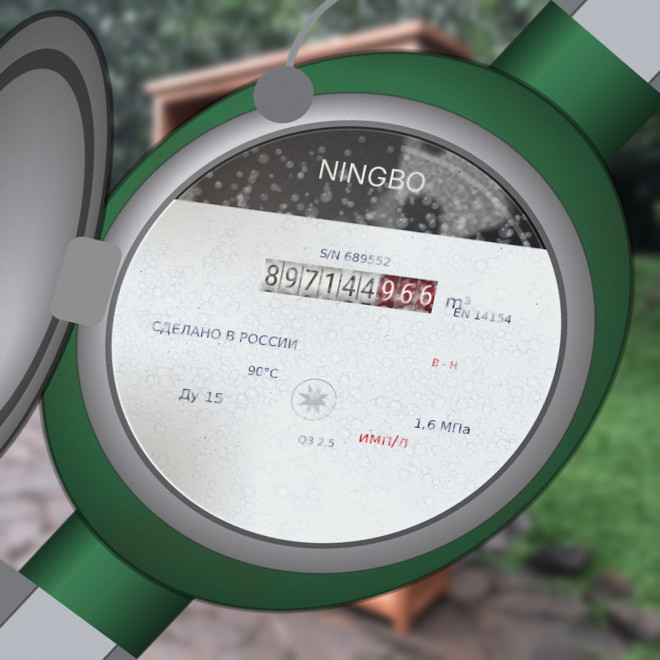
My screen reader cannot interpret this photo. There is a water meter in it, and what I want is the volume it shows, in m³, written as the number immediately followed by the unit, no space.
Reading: 897144.966m³
